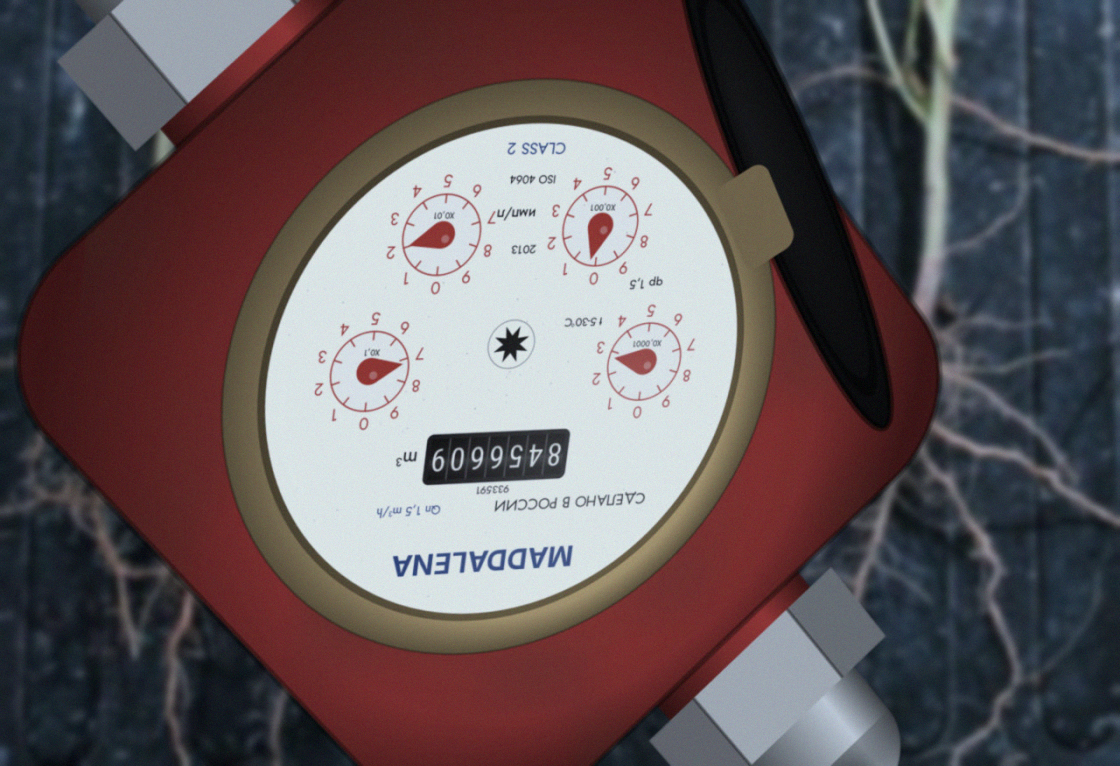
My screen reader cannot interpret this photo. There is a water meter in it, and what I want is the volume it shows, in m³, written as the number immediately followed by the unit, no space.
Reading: 8456609.7202m³
